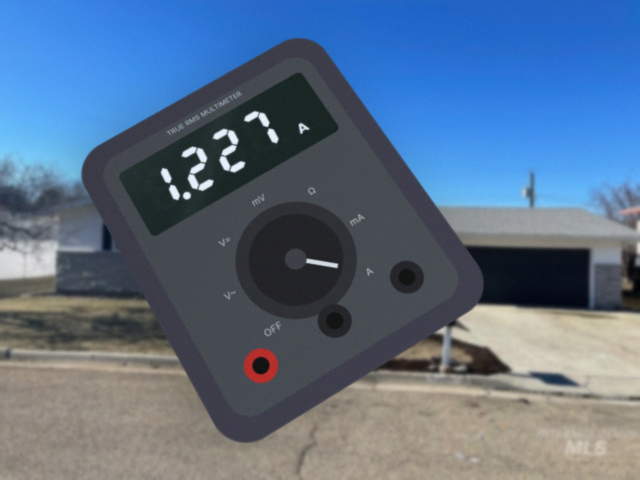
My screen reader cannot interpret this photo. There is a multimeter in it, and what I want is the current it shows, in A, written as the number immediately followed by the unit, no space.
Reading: 1.227A
